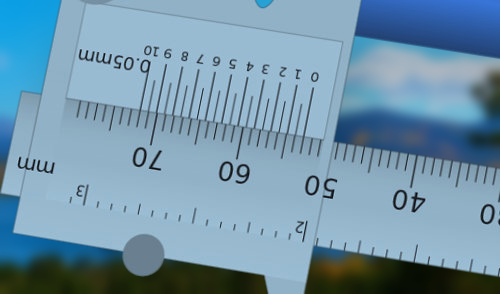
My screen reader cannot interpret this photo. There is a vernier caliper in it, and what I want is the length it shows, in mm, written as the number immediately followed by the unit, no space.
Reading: 53.0mm
